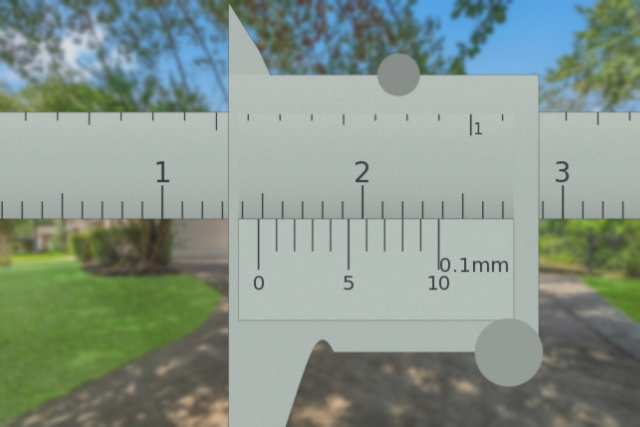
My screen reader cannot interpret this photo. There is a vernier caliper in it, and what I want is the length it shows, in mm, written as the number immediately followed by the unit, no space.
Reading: 14.8mm
